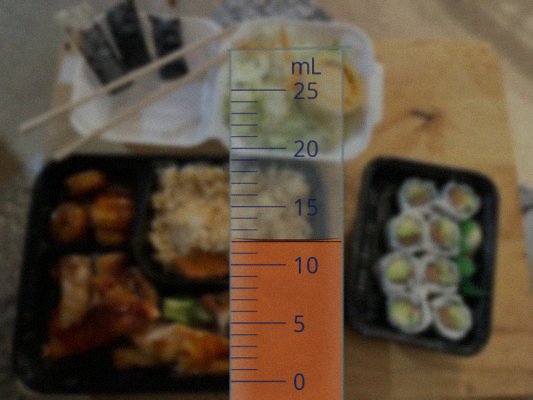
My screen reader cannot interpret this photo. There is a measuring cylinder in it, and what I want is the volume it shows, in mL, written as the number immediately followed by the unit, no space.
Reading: 12mL
